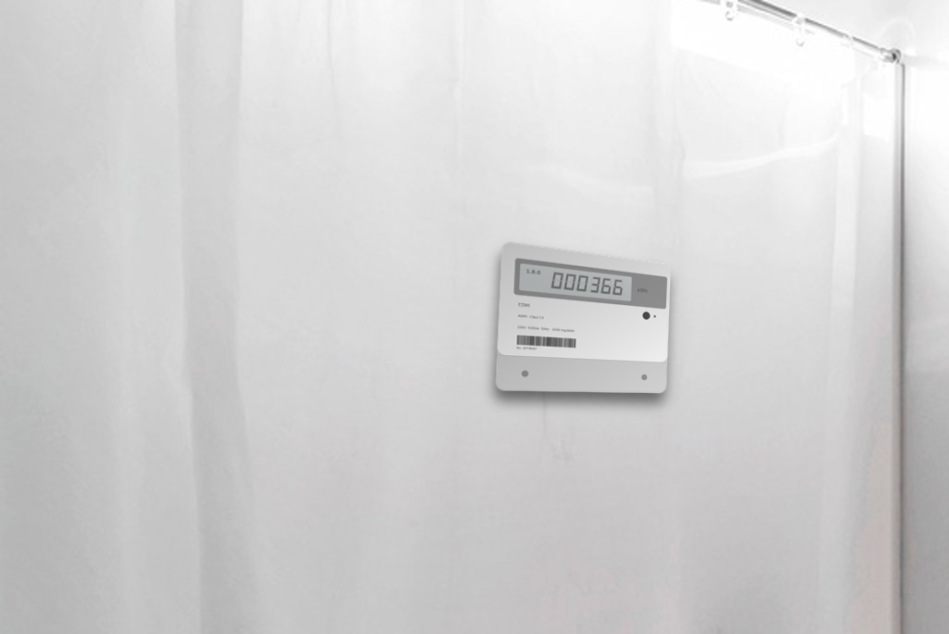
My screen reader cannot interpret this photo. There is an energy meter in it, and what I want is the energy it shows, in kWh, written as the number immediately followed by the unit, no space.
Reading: 366kWh
